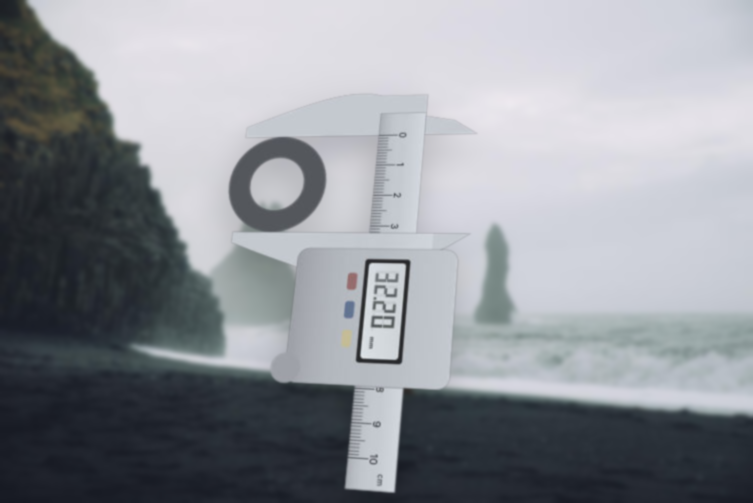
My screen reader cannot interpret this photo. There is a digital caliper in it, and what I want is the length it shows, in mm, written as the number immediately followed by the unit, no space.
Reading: 32.20mm
